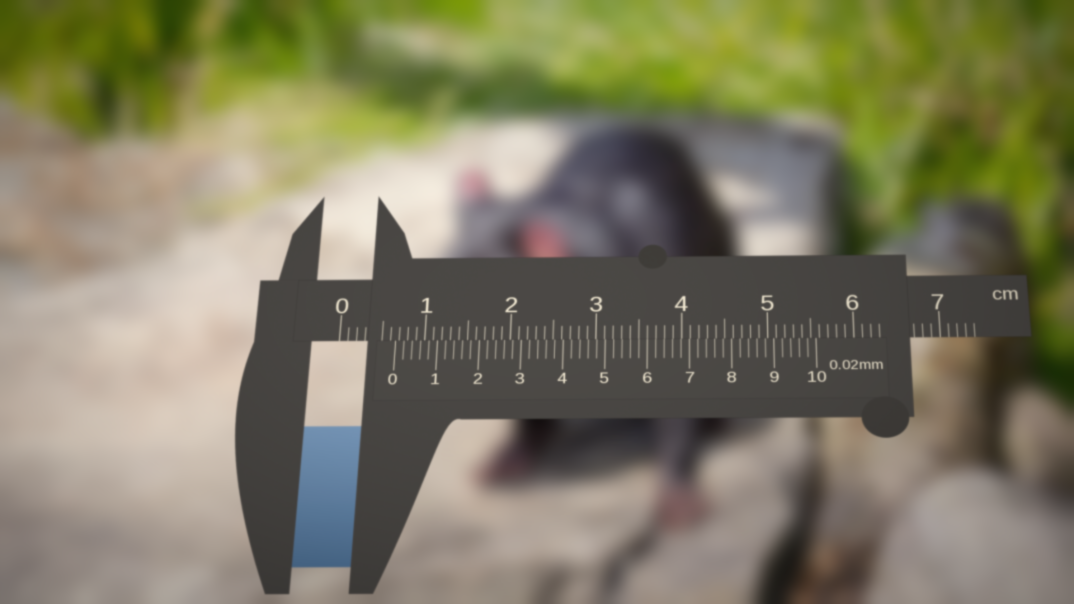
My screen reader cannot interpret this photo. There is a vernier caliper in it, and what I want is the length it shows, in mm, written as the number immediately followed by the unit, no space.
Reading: 6.6mm
